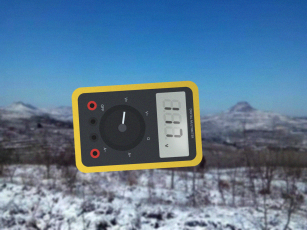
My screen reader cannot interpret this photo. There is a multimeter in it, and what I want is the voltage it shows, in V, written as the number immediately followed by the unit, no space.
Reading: 117V
